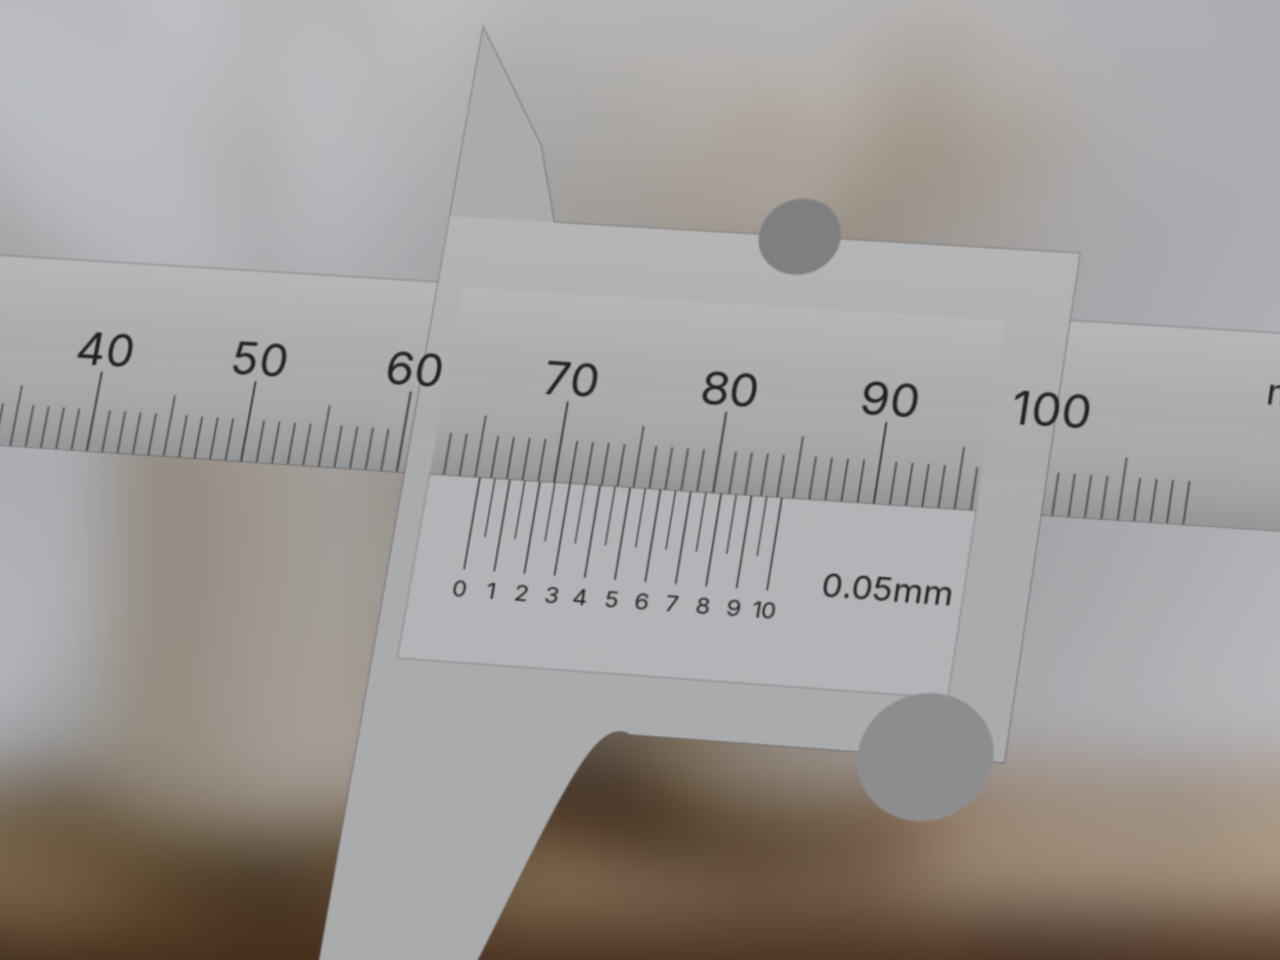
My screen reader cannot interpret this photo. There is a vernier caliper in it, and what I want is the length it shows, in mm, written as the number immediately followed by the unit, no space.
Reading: 65.3mm
